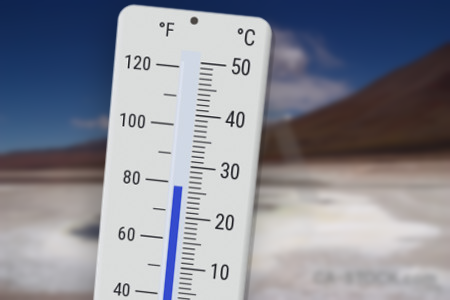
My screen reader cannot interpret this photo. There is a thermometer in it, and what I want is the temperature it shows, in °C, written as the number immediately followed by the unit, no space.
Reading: 26°C
